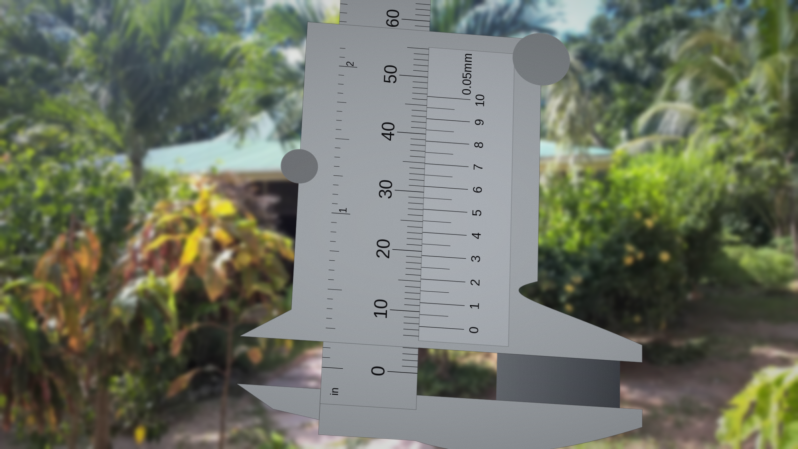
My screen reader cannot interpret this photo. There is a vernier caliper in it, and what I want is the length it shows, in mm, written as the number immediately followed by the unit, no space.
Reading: 7.6mm
